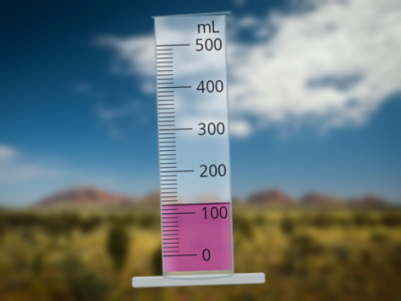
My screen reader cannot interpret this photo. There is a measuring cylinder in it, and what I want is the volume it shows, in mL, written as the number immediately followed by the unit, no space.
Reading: 120mL
